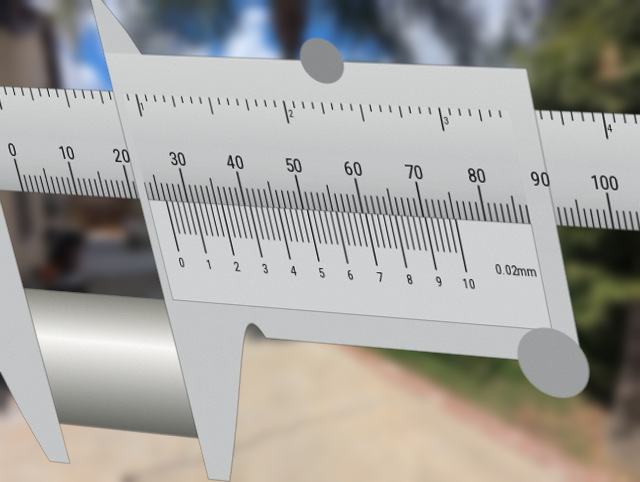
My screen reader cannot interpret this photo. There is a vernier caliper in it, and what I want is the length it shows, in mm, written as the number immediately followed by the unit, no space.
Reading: 26.2mm
